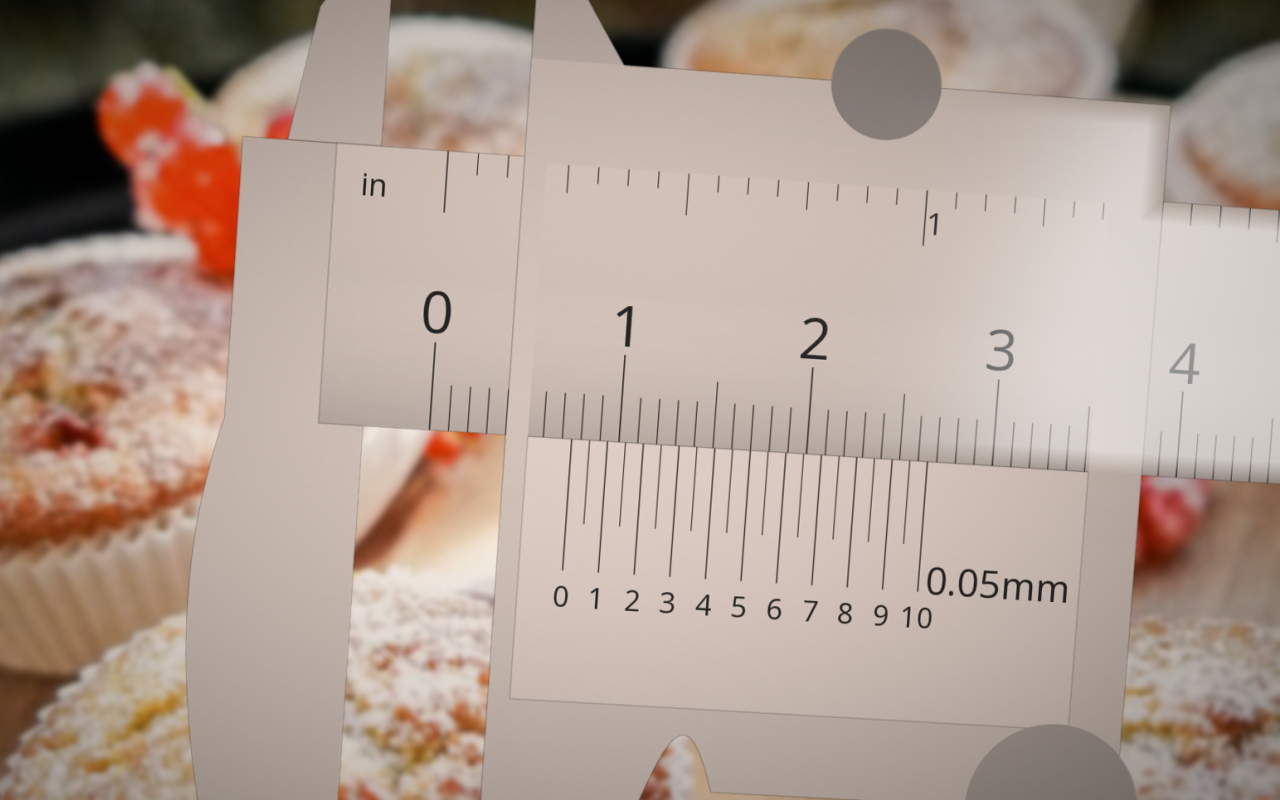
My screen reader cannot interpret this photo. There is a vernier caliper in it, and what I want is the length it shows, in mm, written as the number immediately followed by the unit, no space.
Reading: 7.5mm
